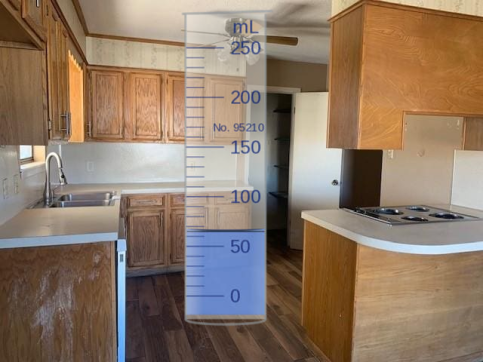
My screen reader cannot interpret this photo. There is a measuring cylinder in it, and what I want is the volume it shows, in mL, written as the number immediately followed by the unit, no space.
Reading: 65mL
